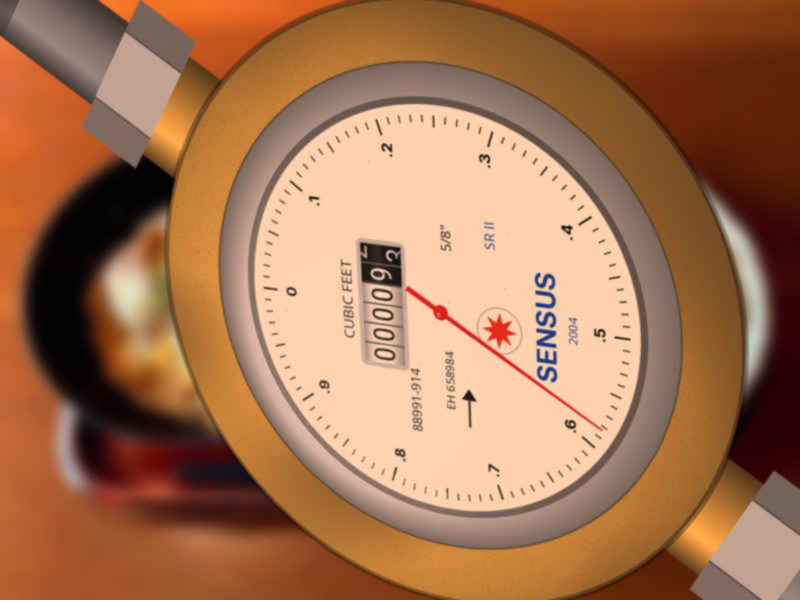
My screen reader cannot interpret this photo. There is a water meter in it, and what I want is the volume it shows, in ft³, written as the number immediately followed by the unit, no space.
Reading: 92.58ft³
